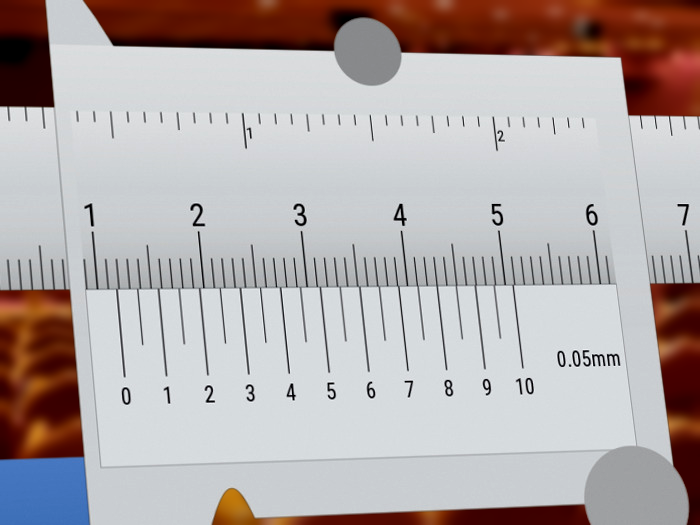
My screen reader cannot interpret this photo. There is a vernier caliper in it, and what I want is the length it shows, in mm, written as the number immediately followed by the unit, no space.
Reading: 11.8mm
